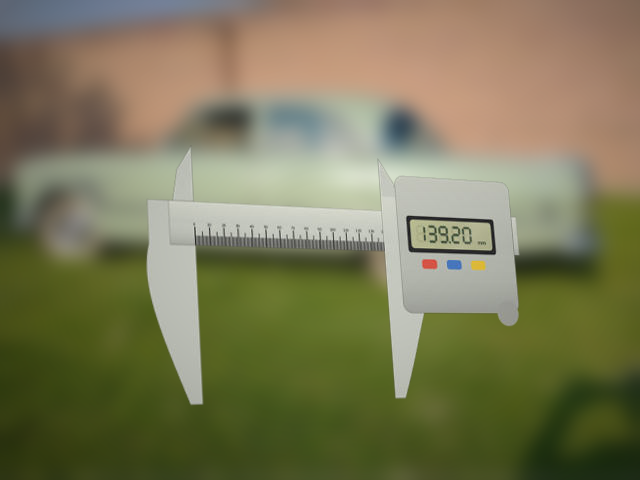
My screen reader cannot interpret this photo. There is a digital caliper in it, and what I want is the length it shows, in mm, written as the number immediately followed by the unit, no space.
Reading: 139.20mm
